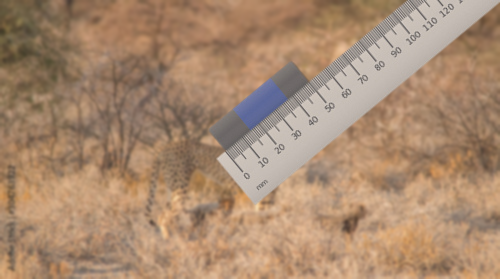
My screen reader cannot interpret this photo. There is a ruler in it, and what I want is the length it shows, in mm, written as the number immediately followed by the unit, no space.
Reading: 50mm
